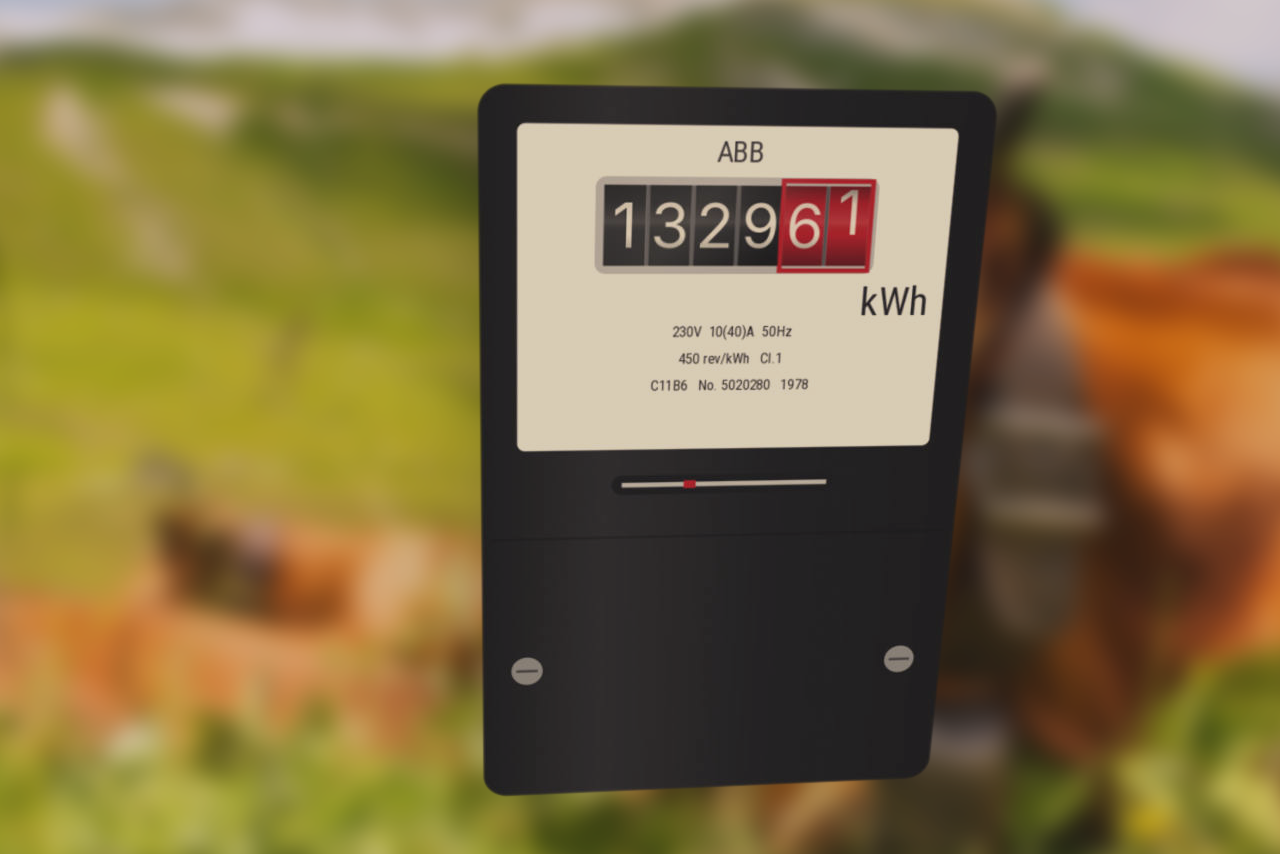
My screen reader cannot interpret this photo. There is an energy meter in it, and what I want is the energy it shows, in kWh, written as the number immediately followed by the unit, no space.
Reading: 1329.61kWh
